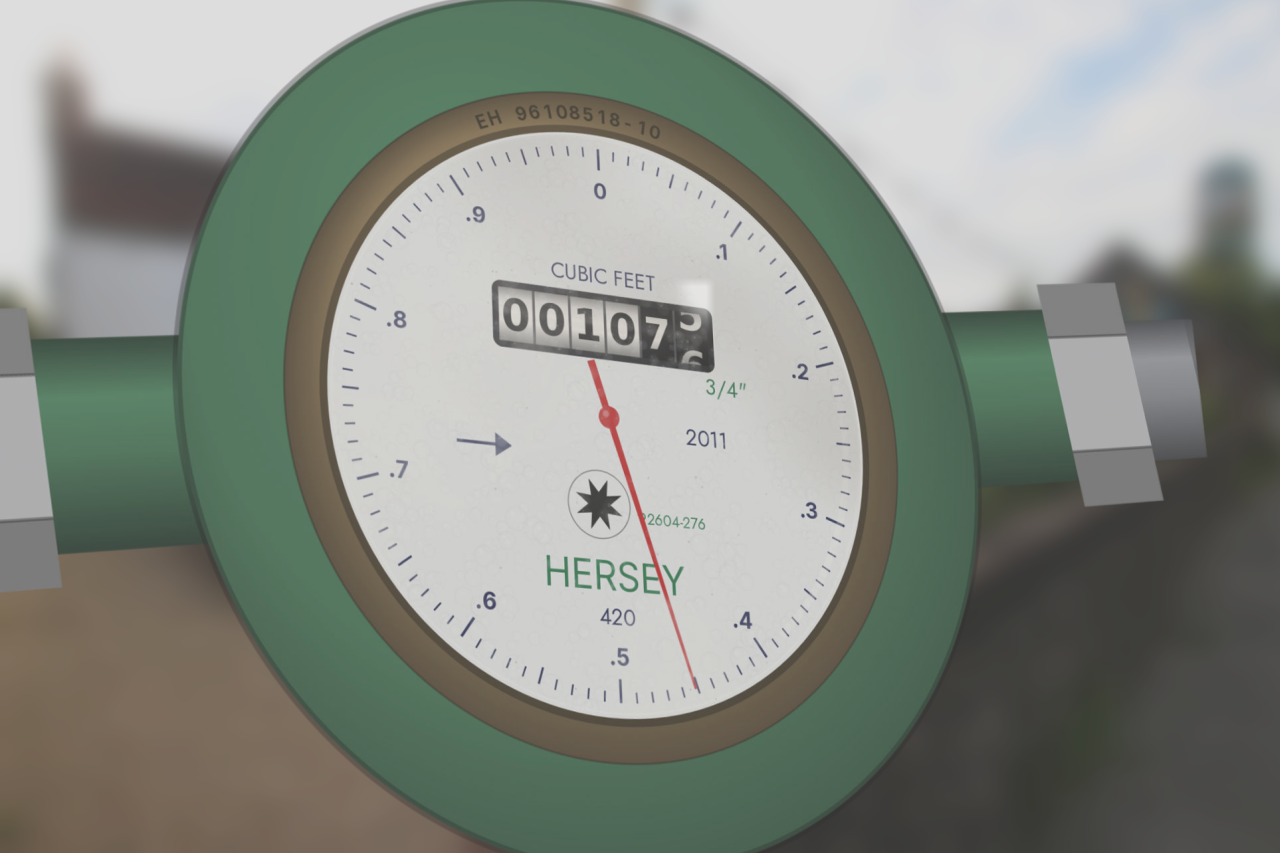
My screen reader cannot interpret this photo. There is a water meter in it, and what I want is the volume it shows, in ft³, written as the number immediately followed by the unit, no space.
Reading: 1075.45ft³
